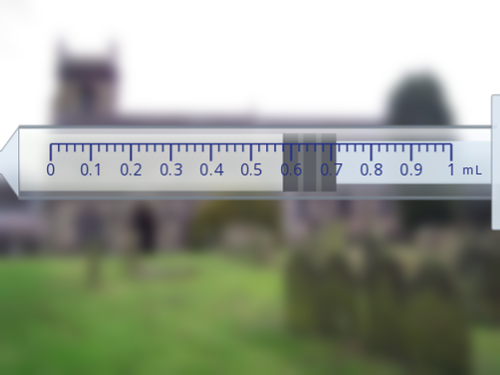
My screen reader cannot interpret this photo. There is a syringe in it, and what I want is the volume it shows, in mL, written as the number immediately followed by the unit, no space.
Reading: 0.58mL
